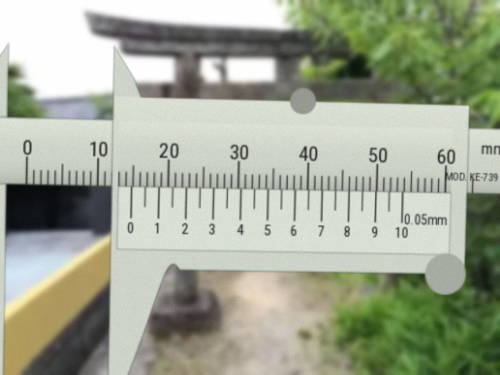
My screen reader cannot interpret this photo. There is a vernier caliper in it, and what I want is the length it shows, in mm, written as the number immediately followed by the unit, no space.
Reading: 14.8mm
